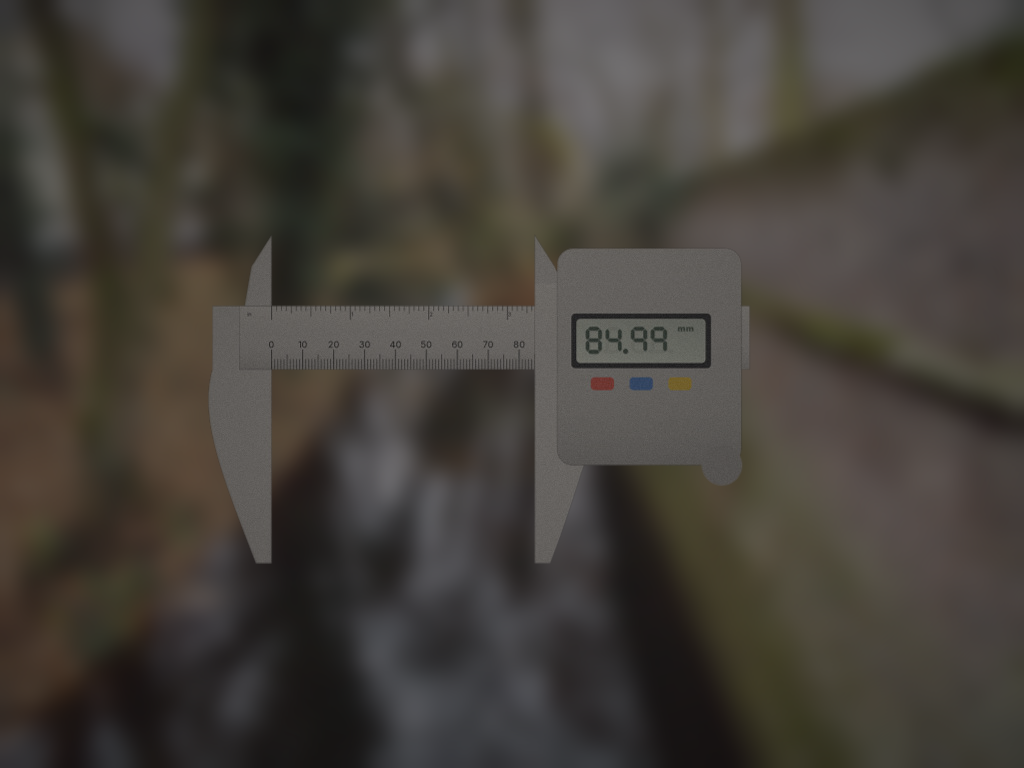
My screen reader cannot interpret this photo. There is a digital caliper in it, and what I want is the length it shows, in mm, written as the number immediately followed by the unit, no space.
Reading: 84.99mm
